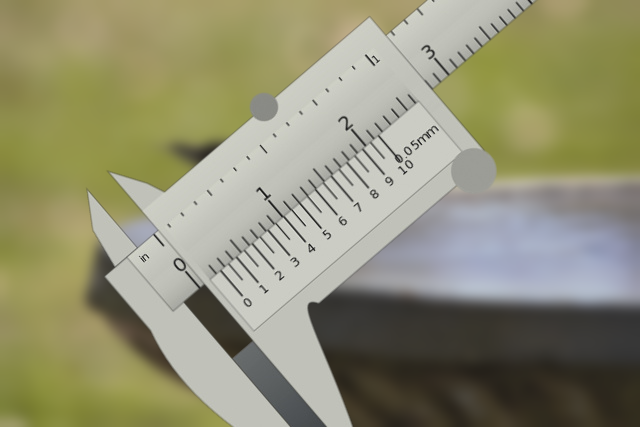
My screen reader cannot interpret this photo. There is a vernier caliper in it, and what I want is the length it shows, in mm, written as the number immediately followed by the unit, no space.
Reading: 2.5mm
